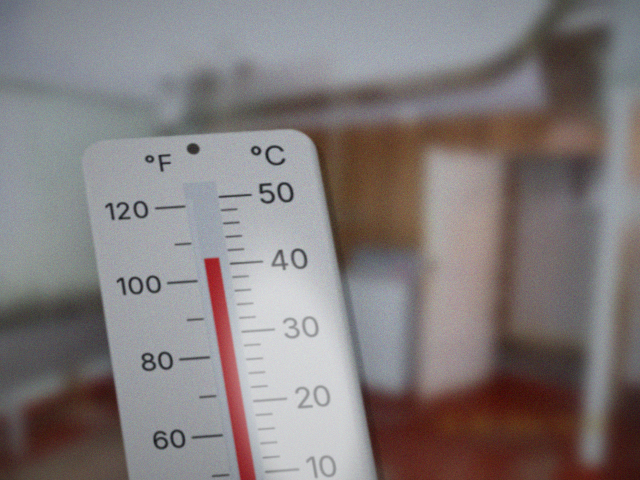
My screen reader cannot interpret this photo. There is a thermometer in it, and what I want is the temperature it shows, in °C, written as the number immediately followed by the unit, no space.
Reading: 41°C
